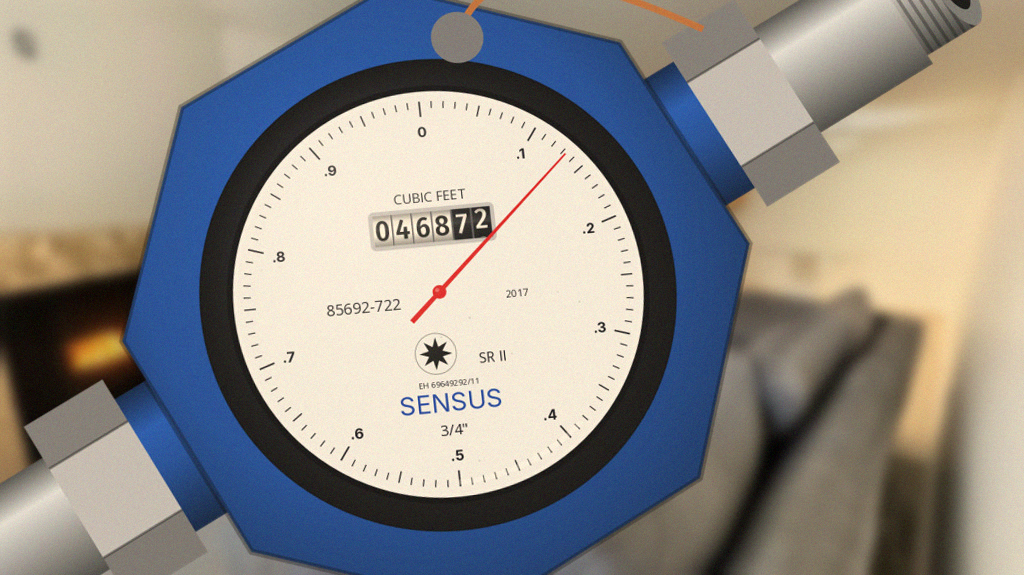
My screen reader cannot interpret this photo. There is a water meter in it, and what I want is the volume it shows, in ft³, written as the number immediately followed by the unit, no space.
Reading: 46872.13ft³
